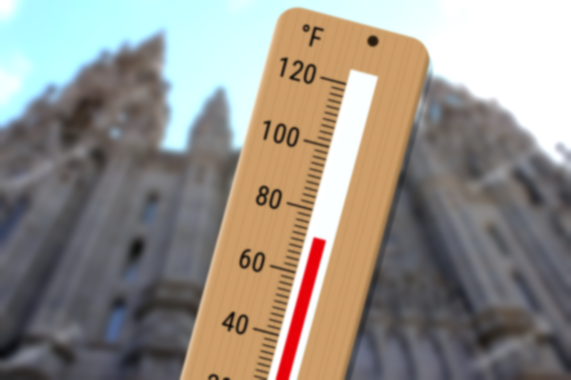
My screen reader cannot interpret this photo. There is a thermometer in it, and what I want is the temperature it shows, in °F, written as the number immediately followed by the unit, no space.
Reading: 72°F
